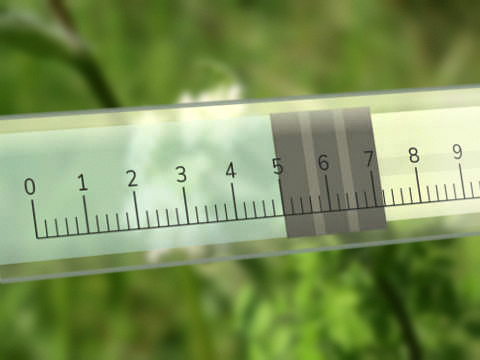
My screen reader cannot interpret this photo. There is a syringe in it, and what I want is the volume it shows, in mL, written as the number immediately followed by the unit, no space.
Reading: 5mL
